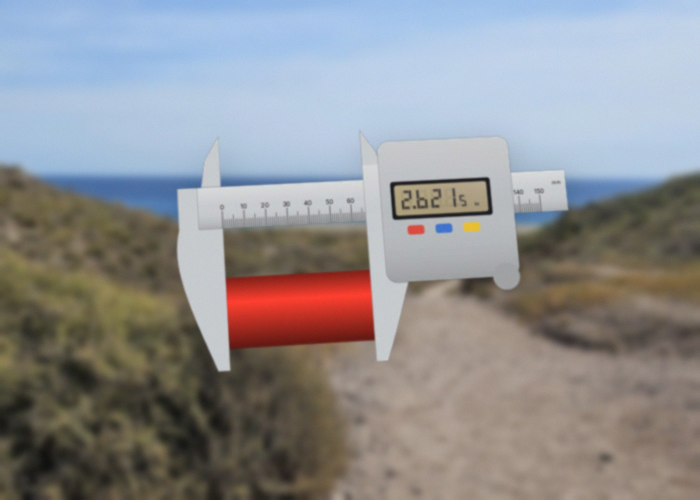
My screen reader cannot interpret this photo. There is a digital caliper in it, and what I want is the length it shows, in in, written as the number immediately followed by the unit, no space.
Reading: 2.6215in
